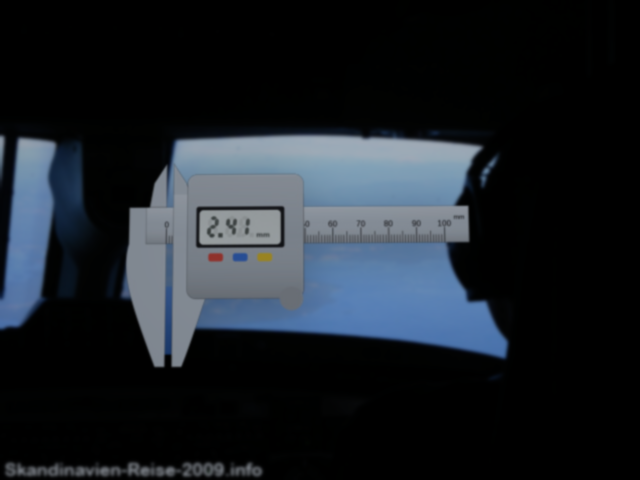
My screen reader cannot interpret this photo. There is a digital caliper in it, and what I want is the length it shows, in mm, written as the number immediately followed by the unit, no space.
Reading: 2.41mm
